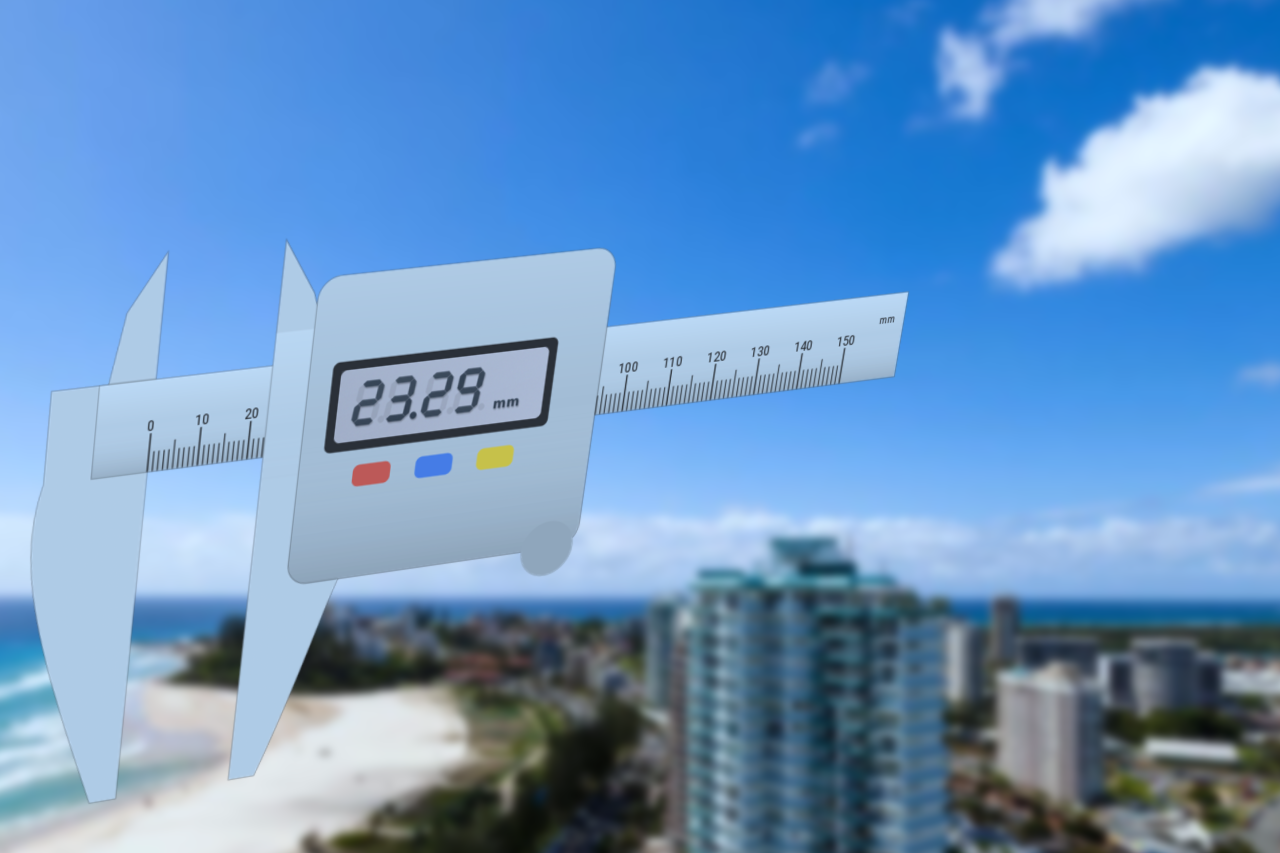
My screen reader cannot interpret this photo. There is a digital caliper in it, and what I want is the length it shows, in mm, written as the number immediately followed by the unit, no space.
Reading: 23.29mm
